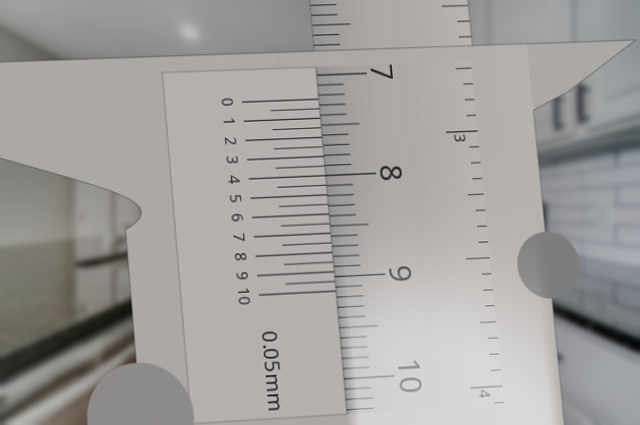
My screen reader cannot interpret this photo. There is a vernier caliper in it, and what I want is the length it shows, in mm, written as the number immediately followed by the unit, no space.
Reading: 72.4mm
